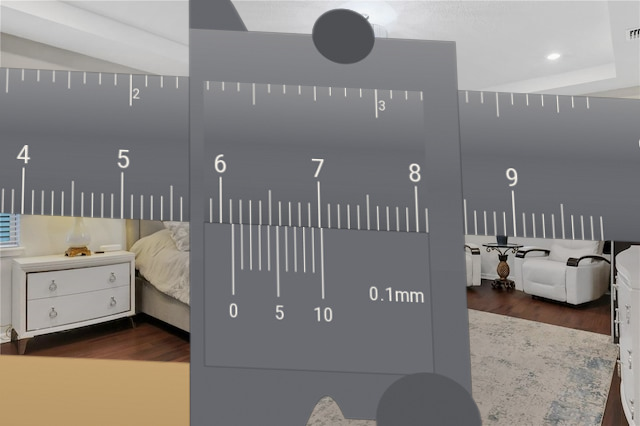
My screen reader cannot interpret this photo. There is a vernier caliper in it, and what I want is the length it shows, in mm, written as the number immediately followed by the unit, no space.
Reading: 61.2mm
